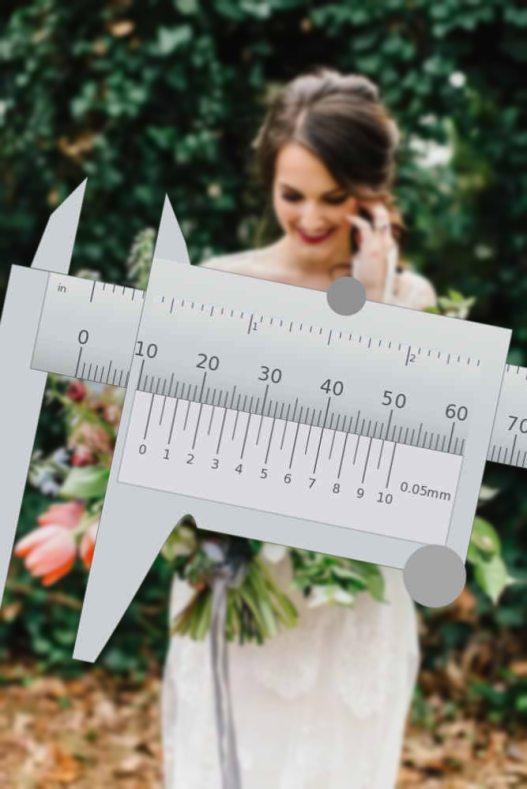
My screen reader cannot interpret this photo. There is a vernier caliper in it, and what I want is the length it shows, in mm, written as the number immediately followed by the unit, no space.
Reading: 12.6mm
